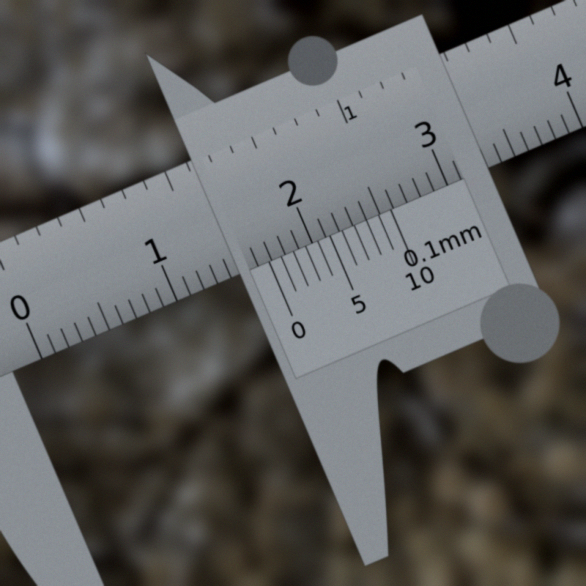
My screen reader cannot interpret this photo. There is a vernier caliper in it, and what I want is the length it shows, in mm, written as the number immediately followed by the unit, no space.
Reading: 16.8mm
